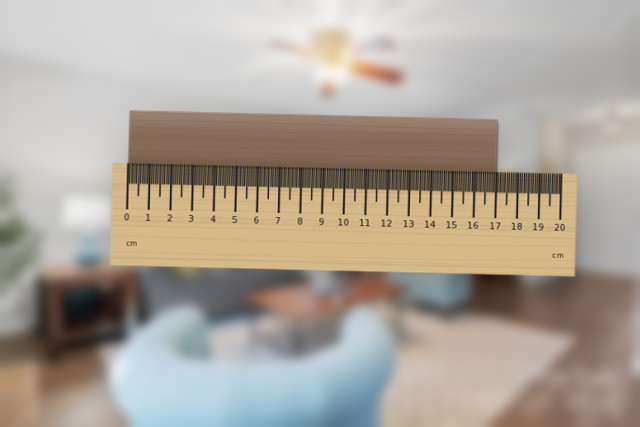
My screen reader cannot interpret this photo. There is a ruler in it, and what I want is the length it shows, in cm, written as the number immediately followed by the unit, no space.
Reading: 17cm
